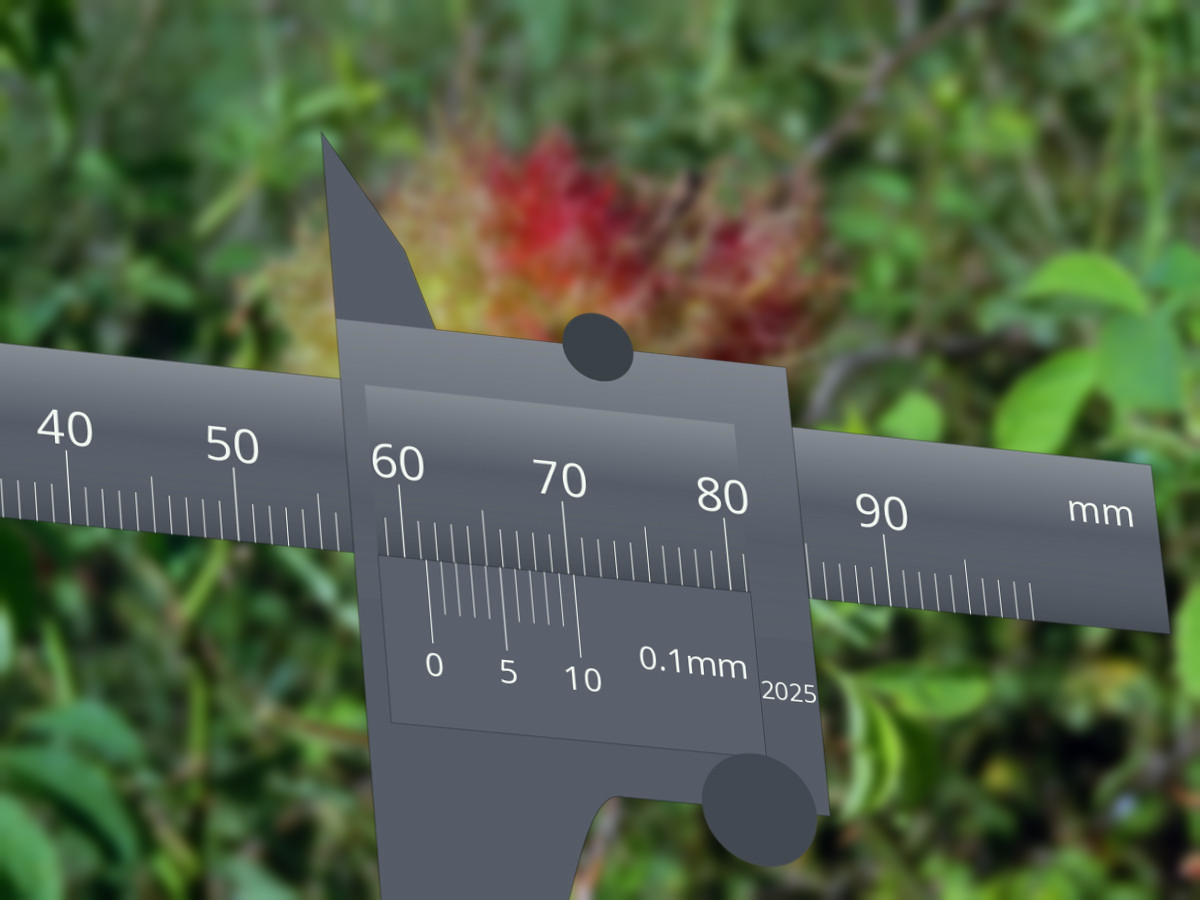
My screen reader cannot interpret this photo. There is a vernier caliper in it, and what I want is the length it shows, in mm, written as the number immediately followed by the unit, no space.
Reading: 61.3mm
